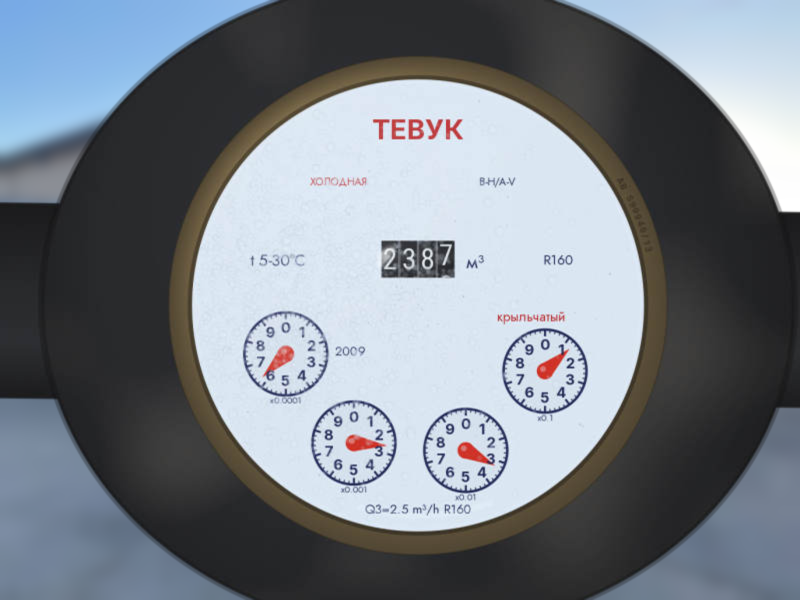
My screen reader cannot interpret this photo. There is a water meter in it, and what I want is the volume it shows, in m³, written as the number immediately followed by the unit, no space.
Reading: 2387.1326m³
